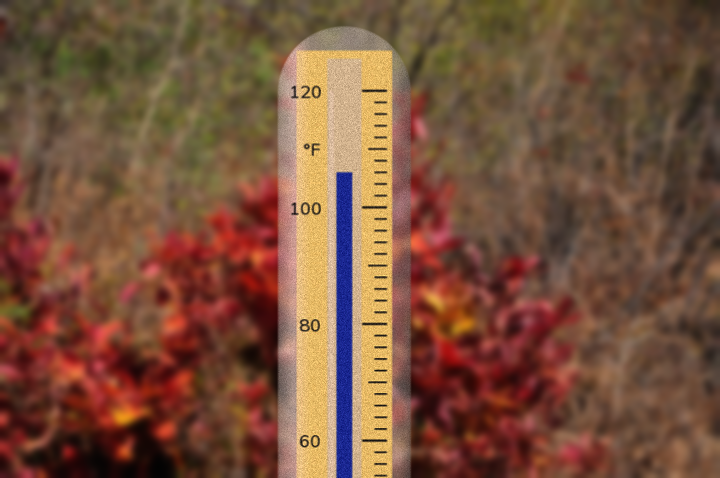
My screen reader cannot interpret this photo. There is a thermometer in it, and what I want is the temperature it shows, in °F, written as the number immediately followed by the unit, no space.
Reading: 106°F
